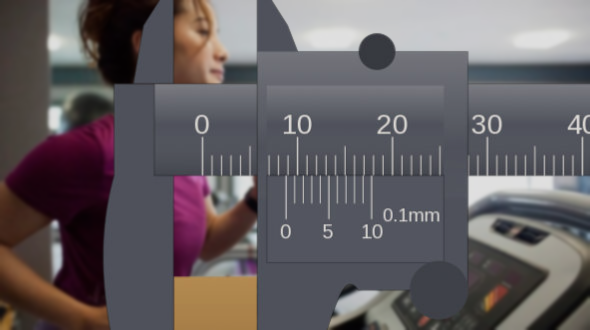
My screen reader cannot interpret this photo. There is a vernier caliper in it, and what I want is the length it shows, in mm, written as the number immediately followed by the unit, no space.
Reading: 8.8mm
